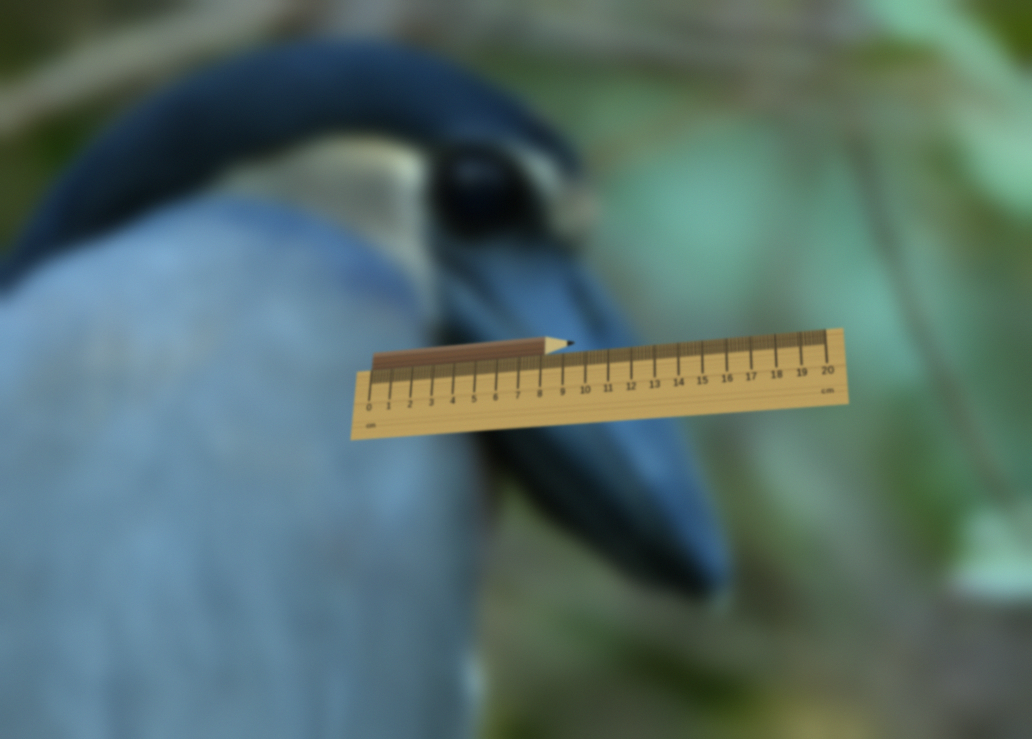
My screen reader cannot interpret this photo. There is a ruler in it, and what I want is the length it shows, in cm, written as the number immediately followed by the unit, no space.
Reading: 9.5cm
